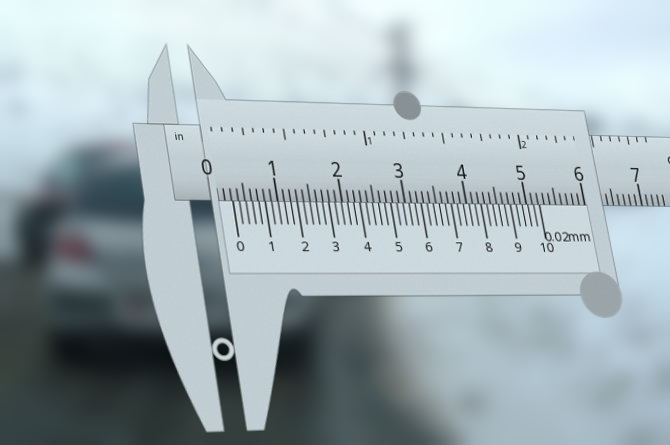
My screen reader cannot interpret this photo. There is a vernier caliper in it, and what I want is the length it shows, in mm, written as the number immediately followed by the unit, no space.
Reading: 3.2mm
